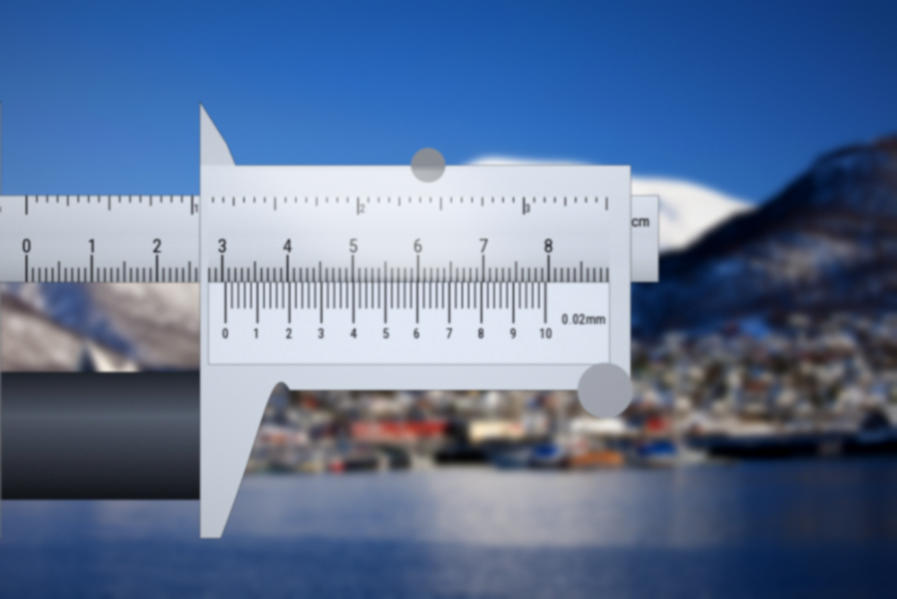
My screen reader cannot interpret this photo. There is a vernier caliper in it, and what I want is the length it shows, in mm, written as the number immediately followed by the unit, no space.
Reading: 30.5mm
